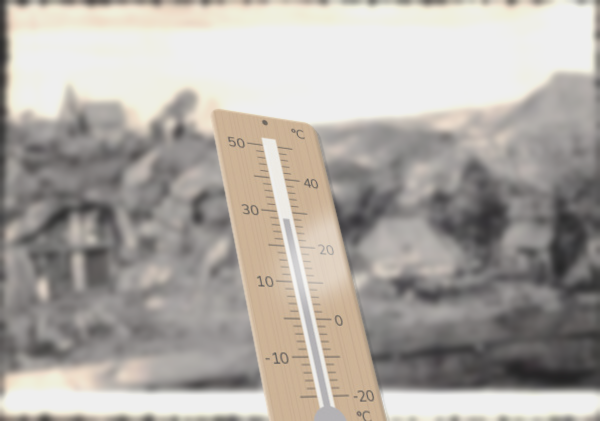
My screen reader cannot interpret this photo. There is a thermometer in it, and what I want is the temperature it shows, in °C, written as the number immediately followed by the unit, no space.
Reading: 28°C
